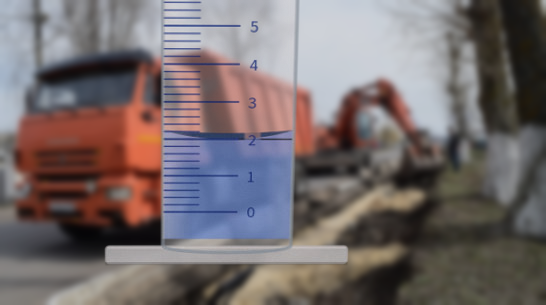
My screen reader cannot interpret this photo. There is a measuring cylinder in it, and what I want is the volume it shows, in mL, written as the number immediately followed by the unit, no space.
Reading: 2mL
